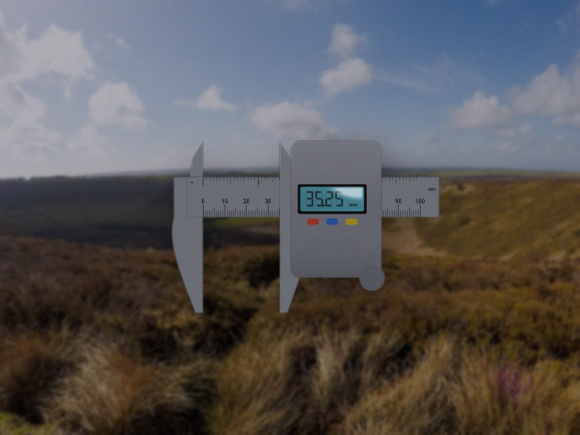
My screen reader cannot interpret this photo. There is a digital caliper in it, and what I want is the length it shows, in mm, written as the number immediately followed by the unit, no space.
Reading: 35.25mm
